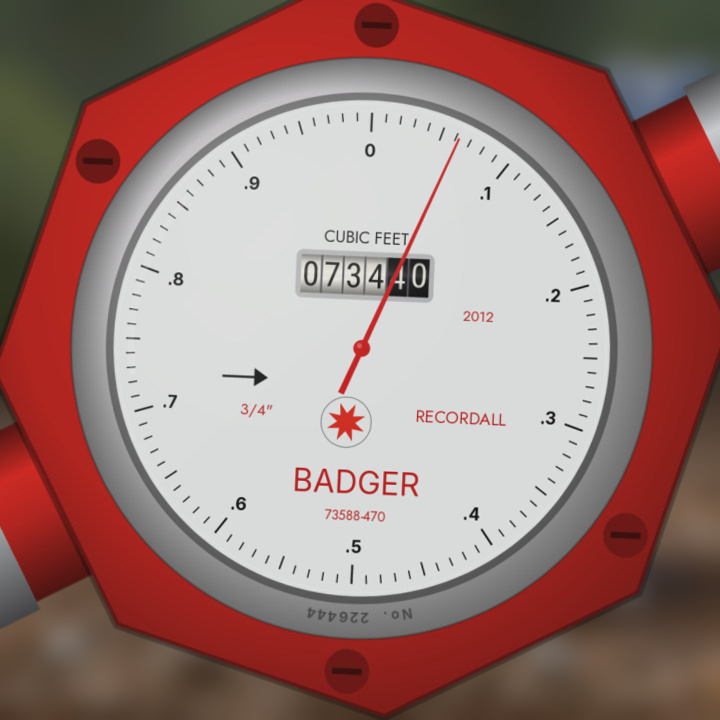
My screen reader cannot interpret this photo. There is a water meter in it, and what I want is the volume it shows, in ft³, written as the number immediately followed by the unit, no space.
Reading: 73440.06ft³
